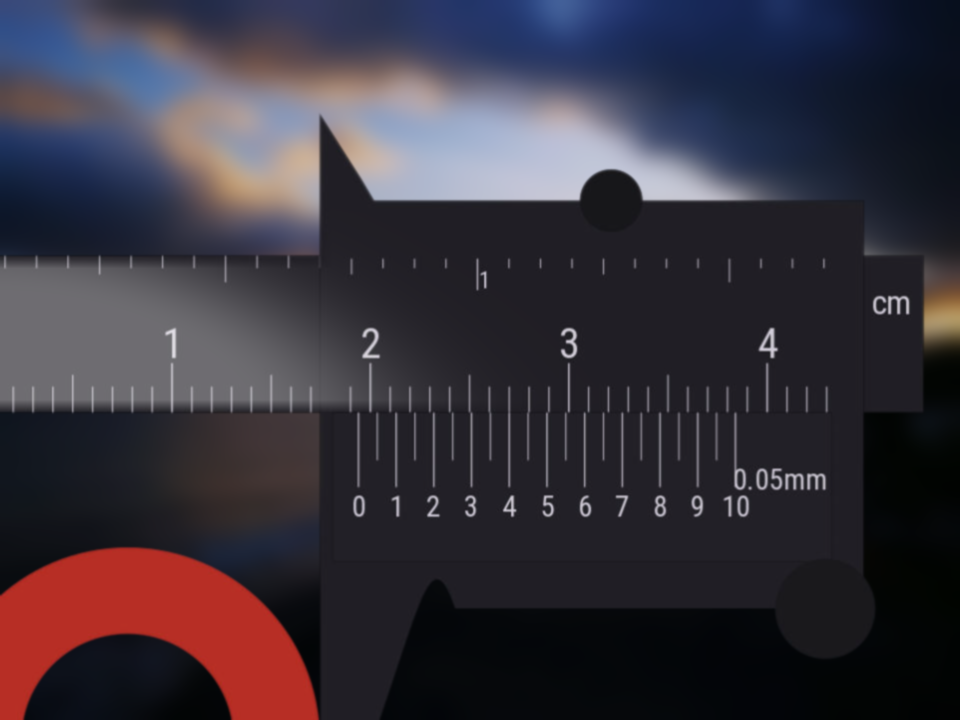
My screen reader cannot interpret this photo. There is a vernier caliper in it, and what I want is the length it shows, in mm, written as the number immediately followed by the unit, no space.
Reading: 19.4mm
